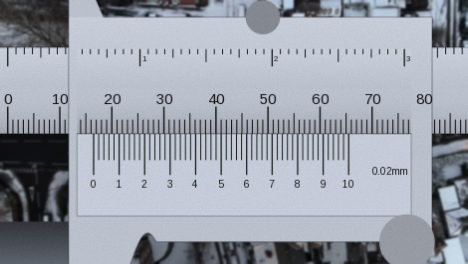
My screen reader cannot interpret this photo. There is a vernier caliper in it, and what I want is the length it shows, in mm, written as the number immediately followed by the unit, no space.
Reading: 16.5mm
